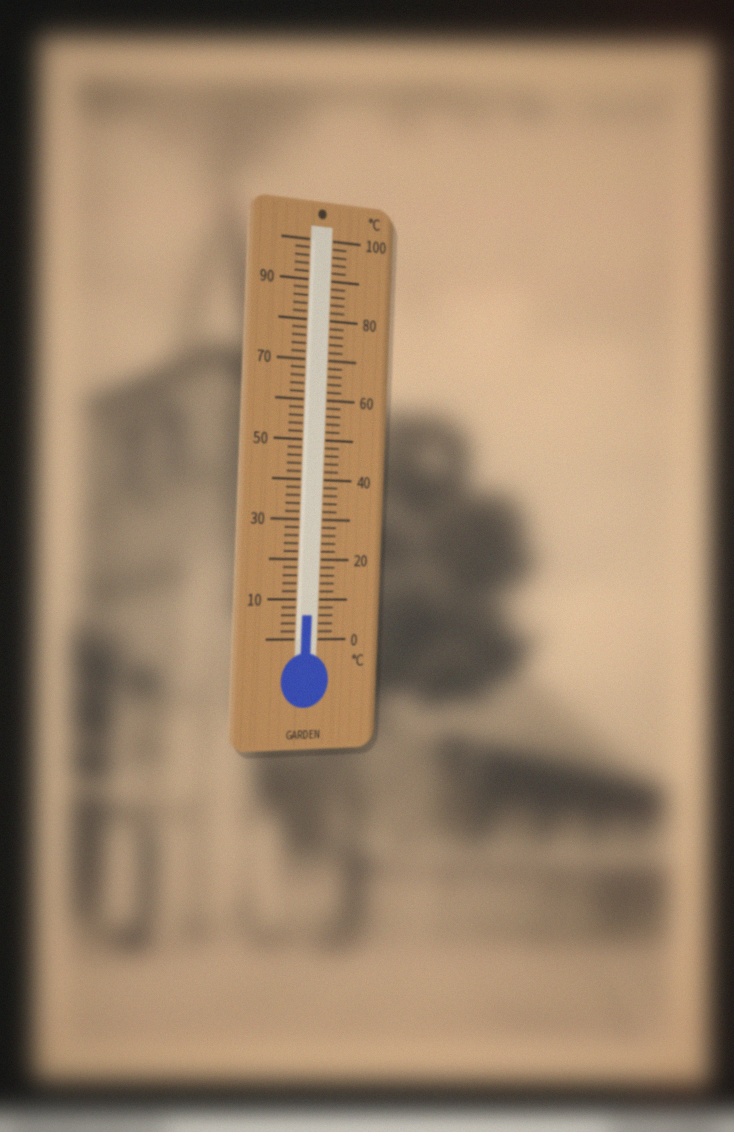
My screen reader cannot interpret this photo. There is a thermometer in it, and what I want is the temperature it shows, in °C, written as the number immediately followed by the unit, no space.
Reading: 6°C
